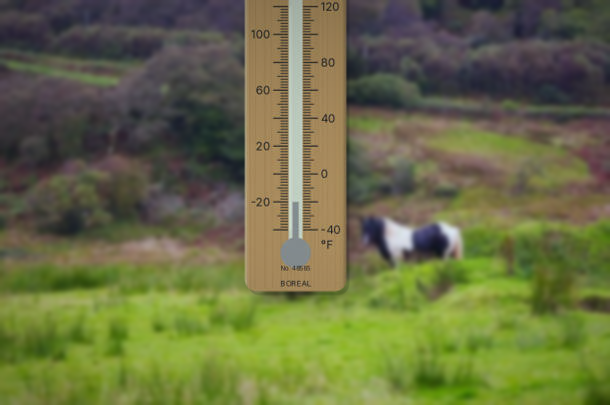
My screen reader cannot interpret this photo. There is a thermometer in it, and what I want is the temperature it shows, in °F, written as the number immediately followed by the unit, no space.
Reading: -20°F
